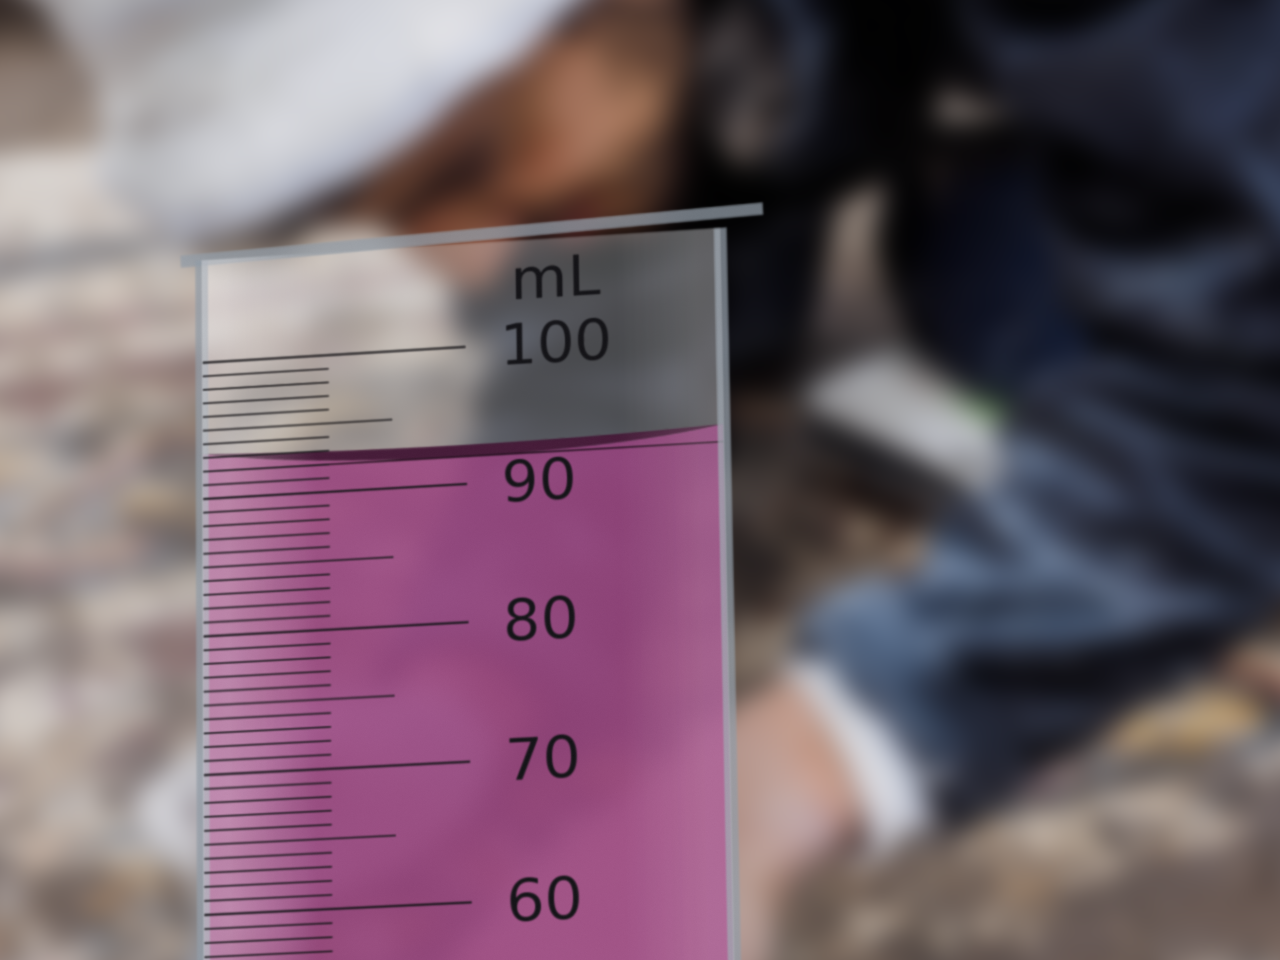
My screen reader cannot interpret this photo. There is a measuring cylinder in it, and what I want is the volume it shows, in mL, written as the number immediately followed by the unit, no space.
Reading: 92mL
